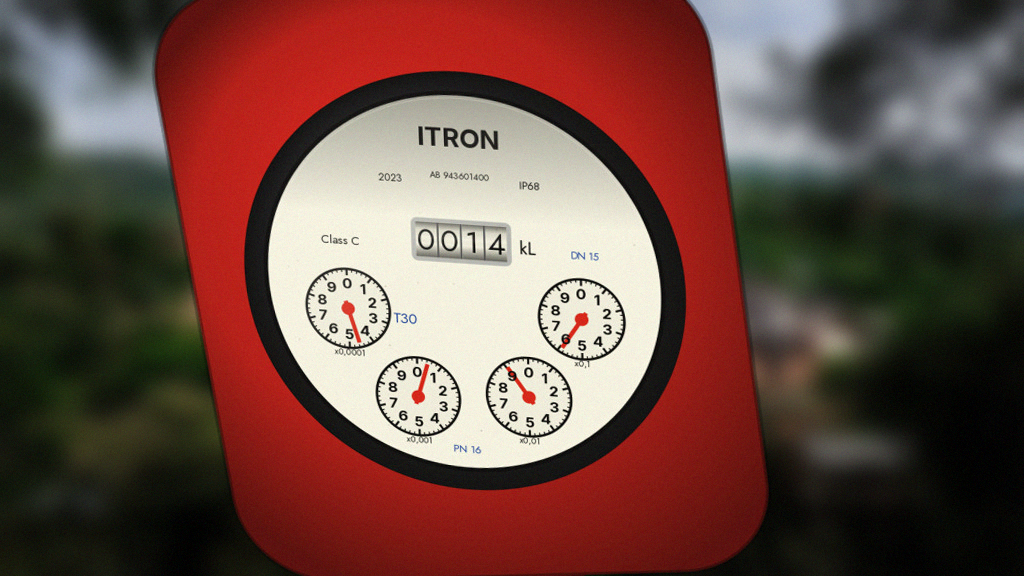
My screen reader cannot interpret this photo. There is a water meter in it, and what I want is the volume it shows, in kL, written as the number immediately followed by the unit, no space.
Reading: 14.5904kL
